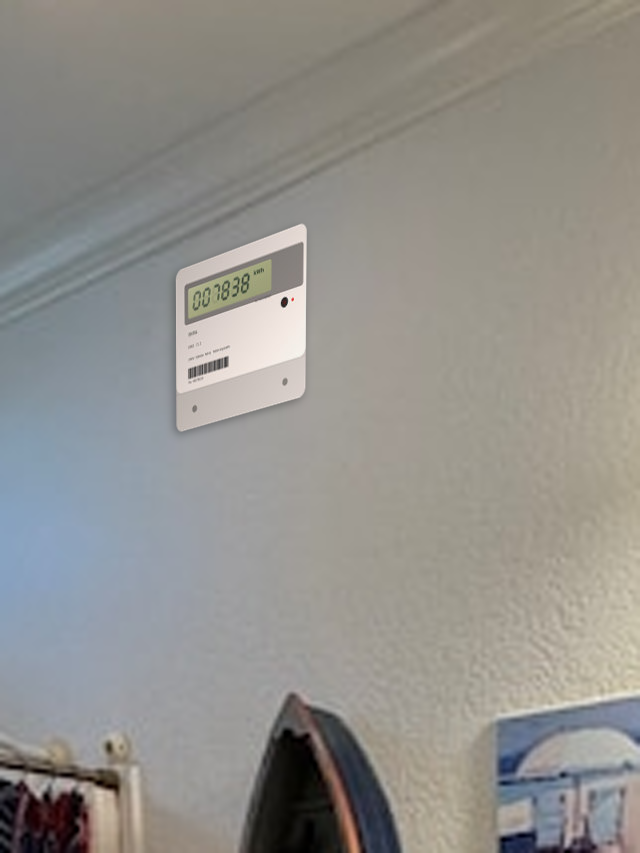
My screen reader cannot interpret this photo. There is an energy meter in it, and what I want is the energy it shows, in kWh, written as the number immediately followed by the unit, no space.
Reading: 7838kWh
